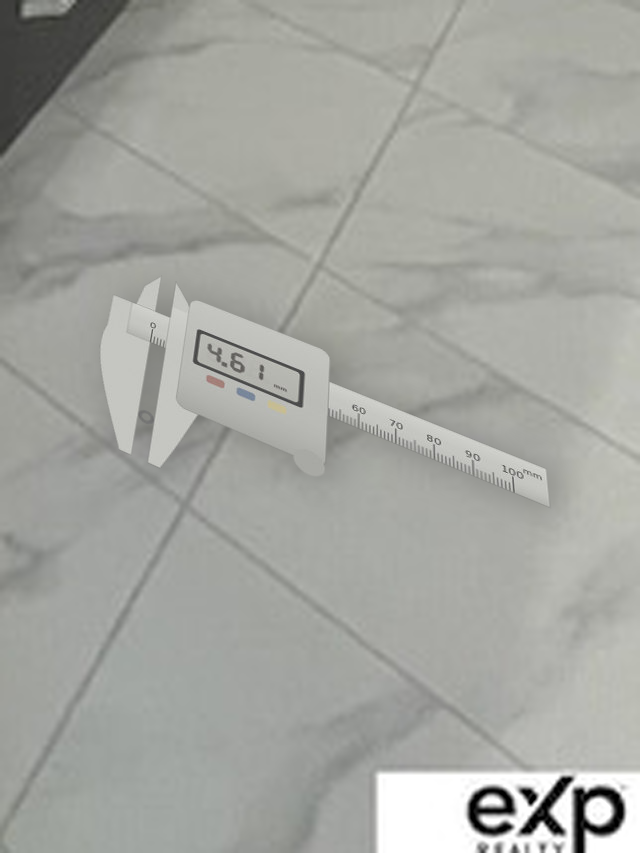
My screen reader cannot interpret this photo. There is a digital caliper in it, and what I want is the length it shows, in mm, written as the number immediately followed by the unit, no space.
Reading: 4.61mm
